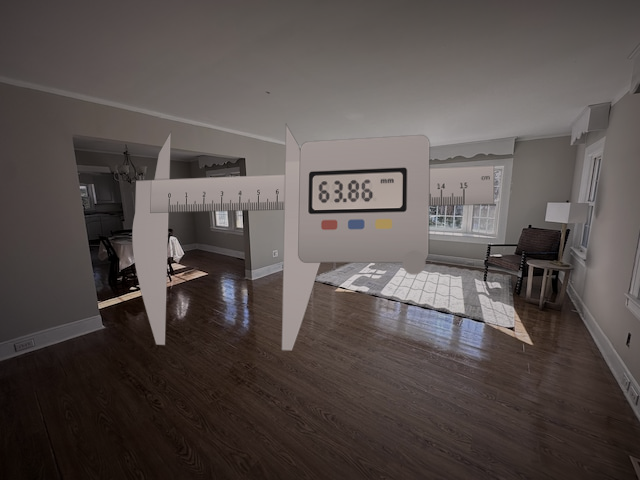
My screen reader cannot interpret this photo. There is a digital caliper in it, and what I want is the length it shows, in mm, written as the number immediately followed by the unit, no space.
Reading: 63.86mm
